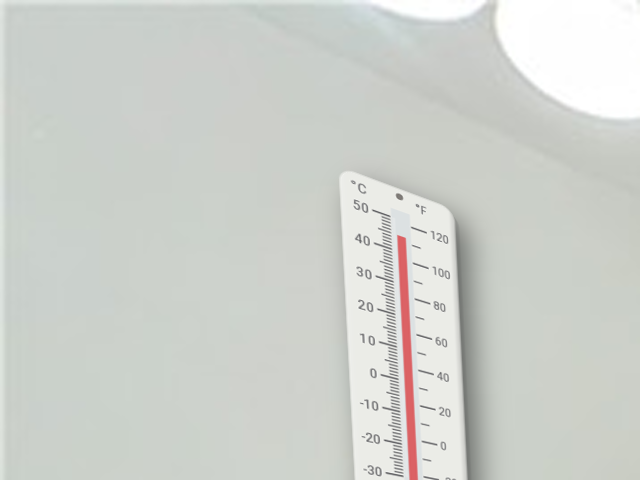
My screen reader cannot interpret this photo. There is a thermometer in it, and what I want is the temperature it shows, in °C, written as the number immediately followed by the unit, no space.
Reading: 45°C
